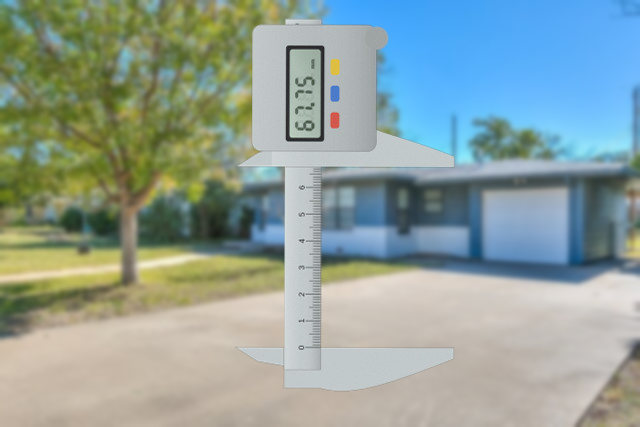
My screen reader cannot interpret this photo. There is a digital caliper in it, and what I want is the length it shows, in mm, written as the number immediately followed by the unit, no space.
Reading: 67.75mm
